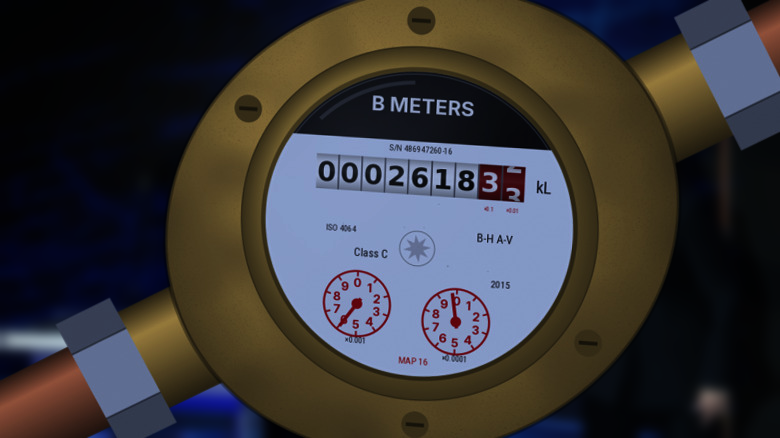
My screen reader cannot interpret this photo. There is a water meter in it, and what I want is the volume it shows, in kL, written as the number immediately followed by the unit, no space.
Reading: 2618.3259kL
